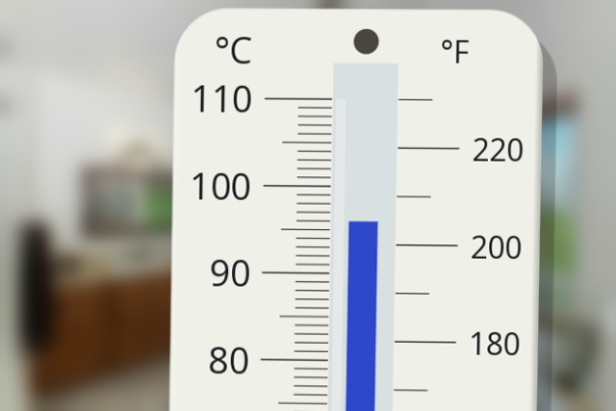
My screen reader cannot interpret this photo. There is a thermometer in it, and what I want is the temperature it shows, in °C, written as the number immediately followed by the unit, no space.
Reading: 96°C
